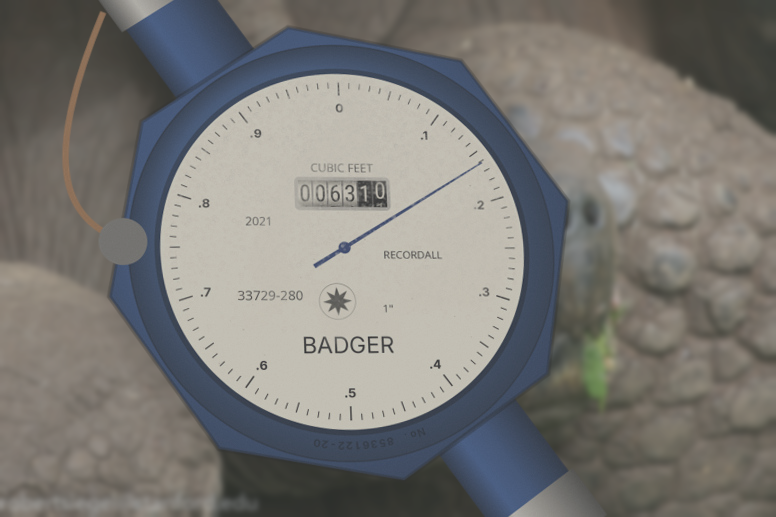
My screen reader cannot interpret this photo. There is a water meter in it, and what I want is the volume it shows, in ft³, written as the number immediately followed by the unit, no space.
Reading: 6310.16ft³
